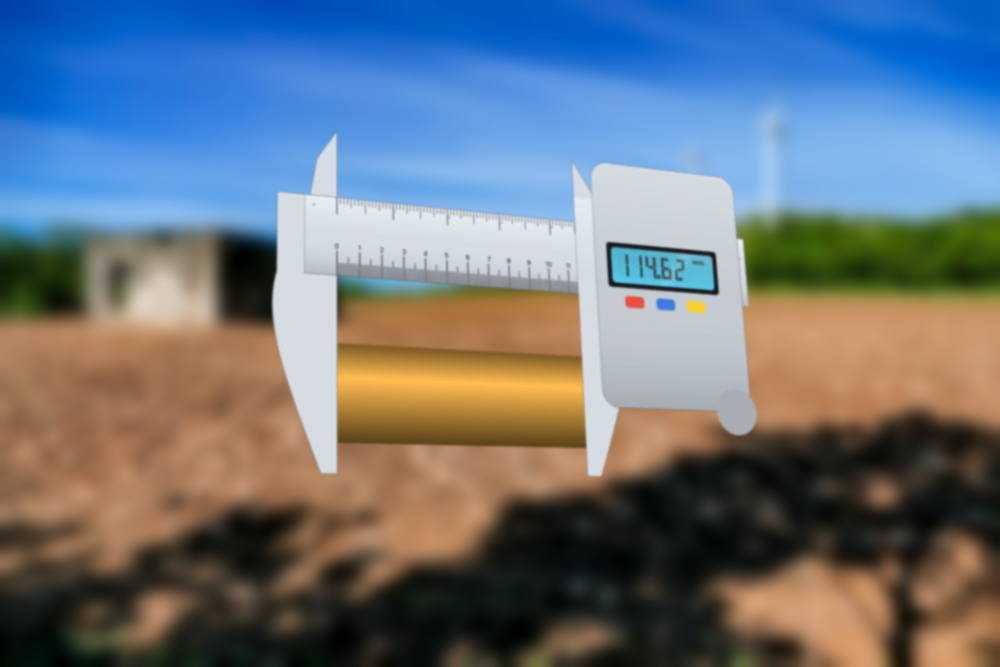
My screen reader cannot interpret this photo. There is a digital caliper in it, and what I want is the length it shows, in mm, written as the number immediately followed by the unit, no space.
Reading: 114.62mm
